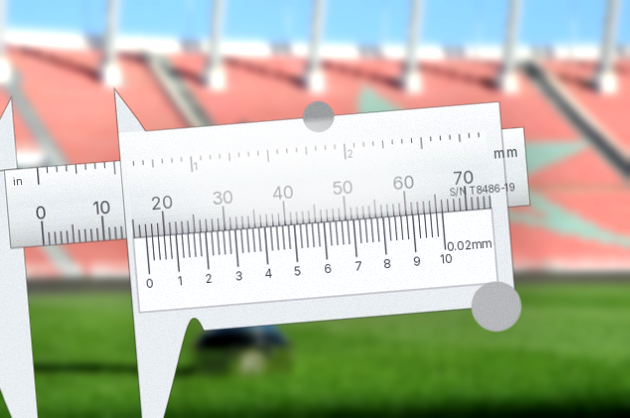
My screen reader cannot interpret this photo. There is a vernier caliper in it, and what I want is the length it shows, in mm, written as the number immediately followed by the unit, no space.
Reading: 17.0mm
